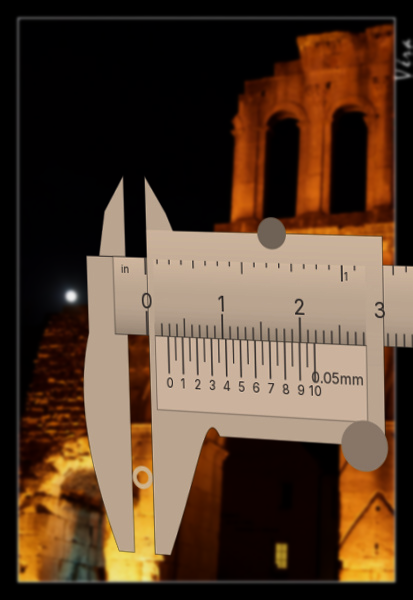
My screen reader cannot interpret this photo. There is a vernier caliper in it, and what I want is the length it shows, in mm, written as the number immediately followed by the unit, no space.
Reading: 2.8mm
